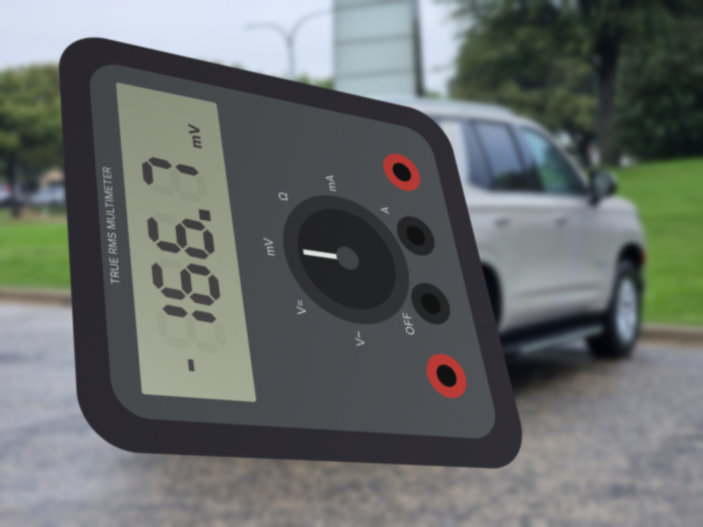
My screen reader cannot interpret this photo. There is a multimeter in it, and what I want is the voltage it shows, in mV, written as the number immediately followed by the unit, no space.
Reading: -166.7mV
